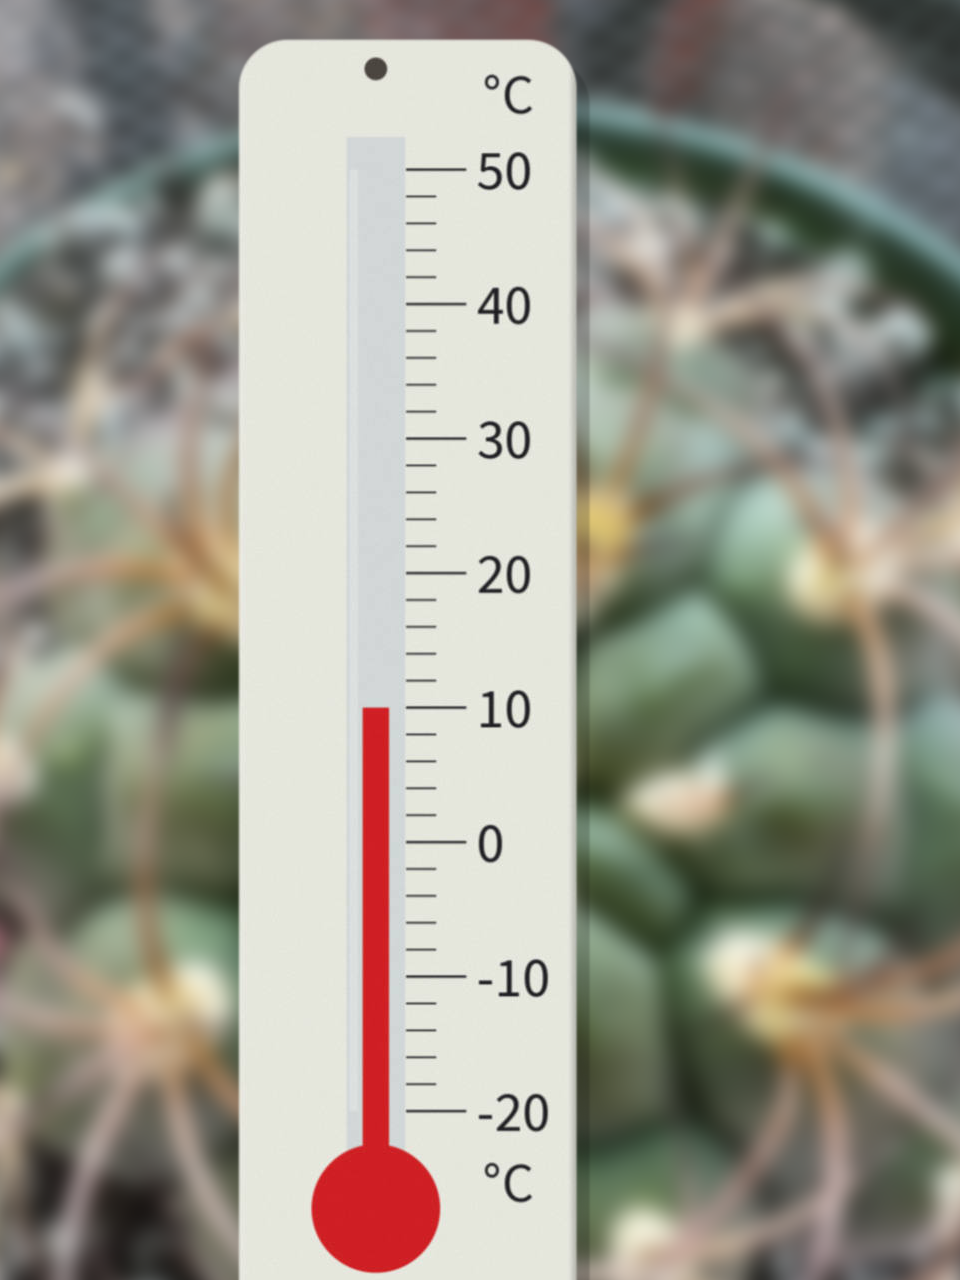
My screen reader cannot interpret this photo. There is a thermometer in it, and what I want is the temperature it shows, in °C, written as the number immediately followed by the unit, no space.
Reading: 10°C
